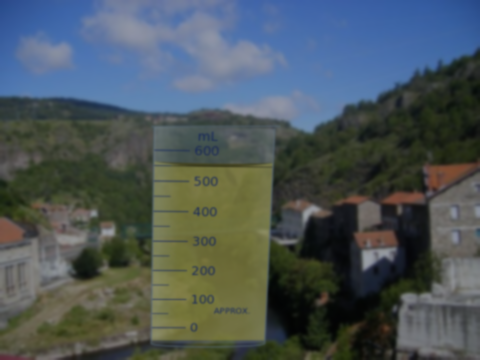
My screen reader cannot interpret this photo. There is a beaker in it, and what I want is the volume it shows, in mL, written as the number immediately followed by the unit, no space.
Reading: 550mL
